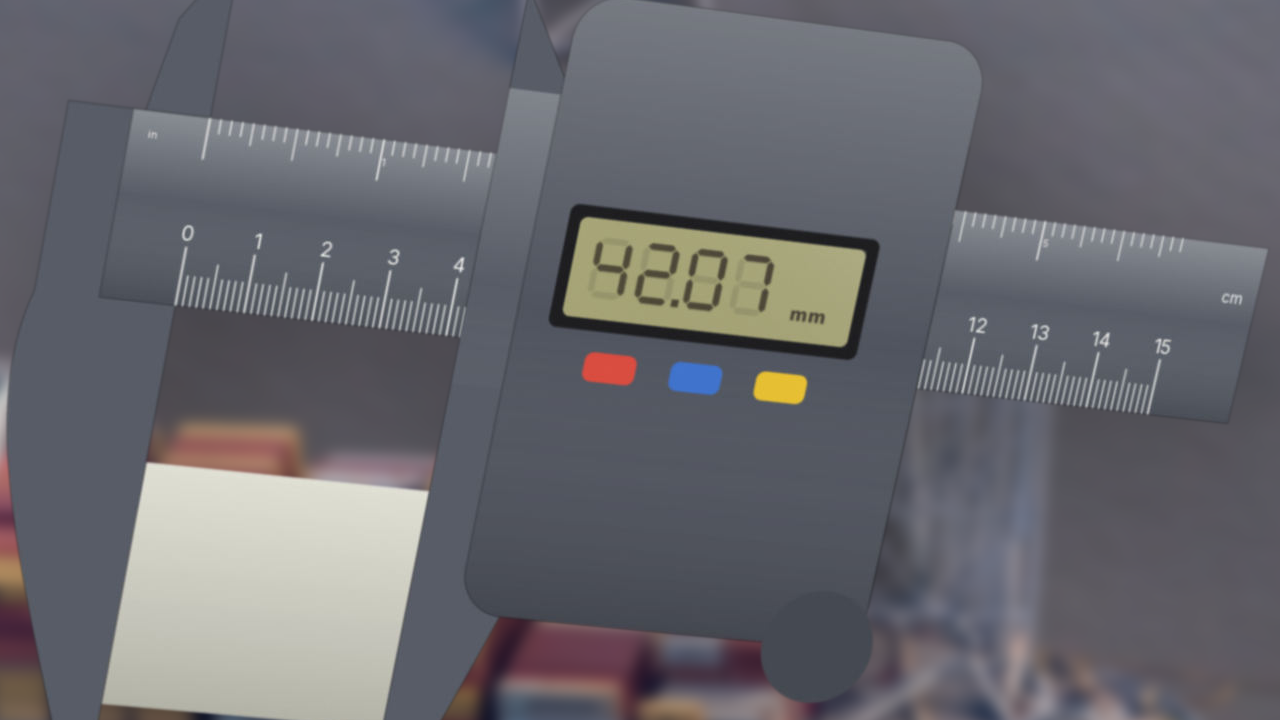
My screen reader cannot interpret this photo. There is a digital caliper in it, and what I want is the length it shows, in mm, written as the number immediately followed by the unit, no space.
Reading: 42.07mm
